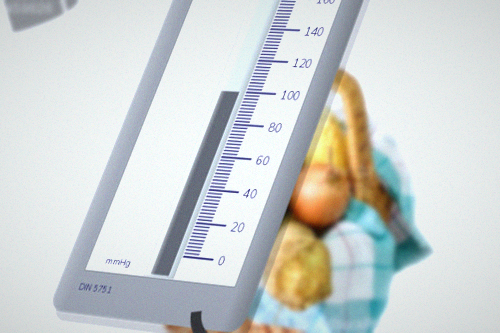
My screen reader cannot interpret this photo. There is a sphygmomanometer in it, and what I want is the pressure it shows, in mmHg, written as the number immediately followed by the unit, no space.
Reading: 100mmHg
